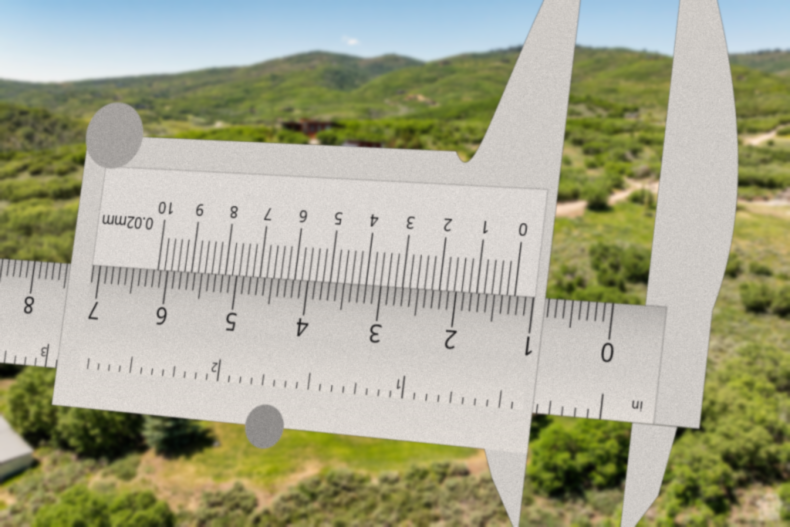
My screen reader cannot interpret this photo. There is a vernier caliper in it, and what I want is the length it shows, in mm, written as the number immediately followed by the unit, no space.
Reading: 12.4mm
